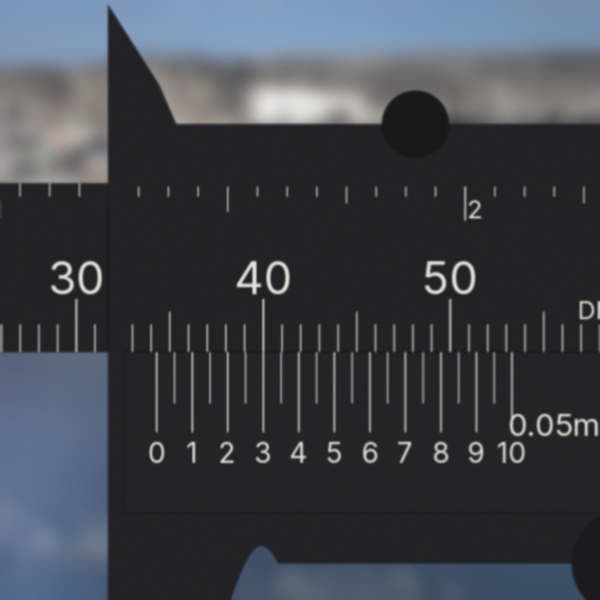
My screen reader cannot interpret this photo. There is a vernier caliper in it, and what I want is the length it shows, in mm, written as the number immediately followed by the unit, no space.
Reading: 34.3mm
